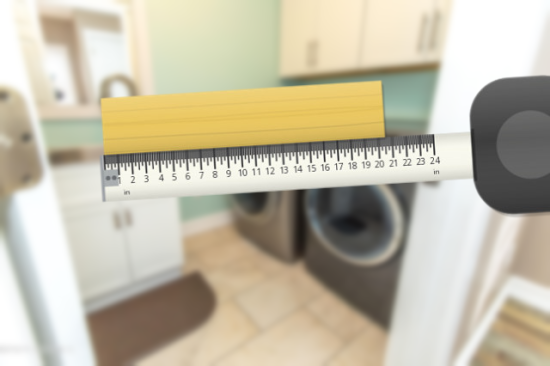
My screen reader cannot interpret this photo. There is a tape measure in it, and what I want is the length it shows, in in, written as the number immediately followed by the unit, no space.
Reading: 20.5in
